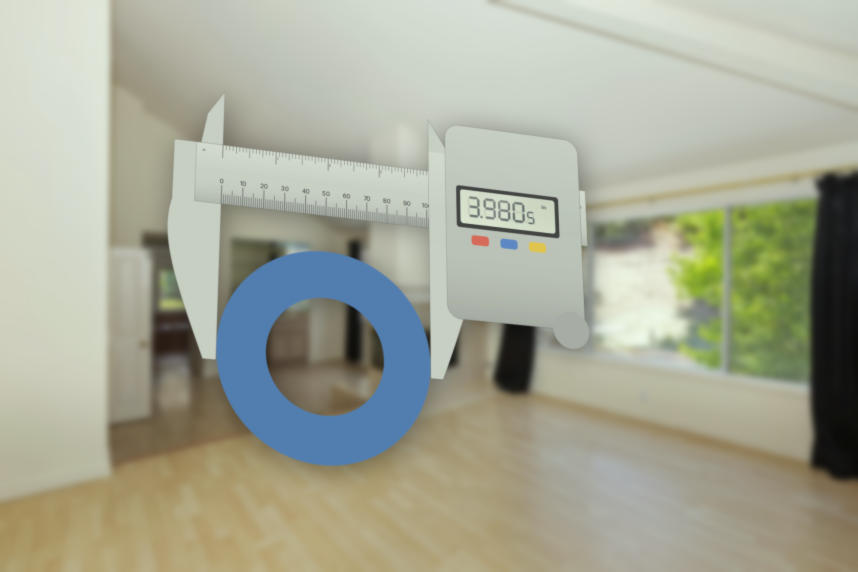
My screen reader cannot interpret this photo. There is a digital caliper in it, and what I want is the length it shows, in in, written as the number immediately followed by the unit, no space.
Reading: 3.9805in
